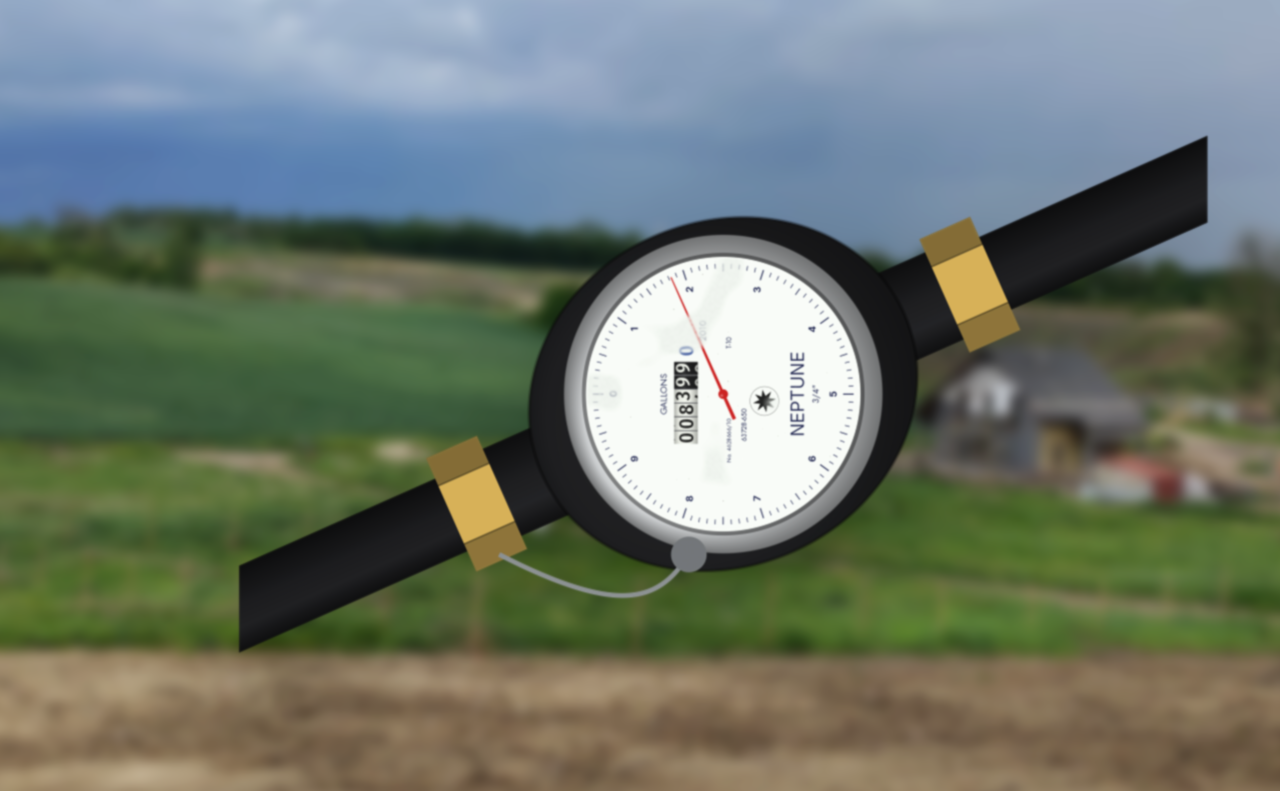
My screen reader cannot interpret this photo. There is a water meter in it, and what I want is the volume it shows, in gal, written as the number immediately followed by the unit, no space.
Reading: 83991.8gal
